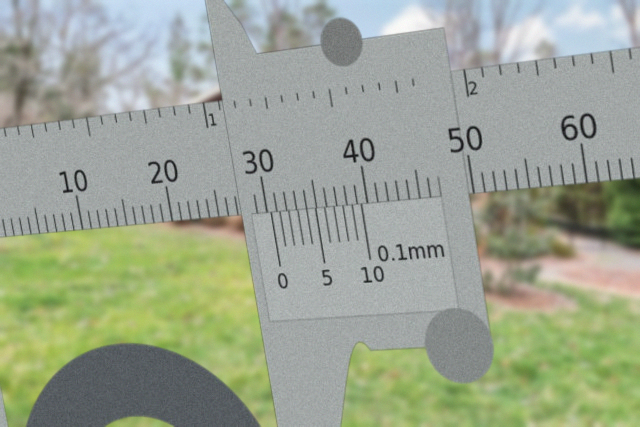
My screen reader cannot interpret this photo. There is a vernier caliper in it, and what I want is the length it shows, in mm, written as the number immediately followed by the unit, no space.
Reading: 30.4mm
